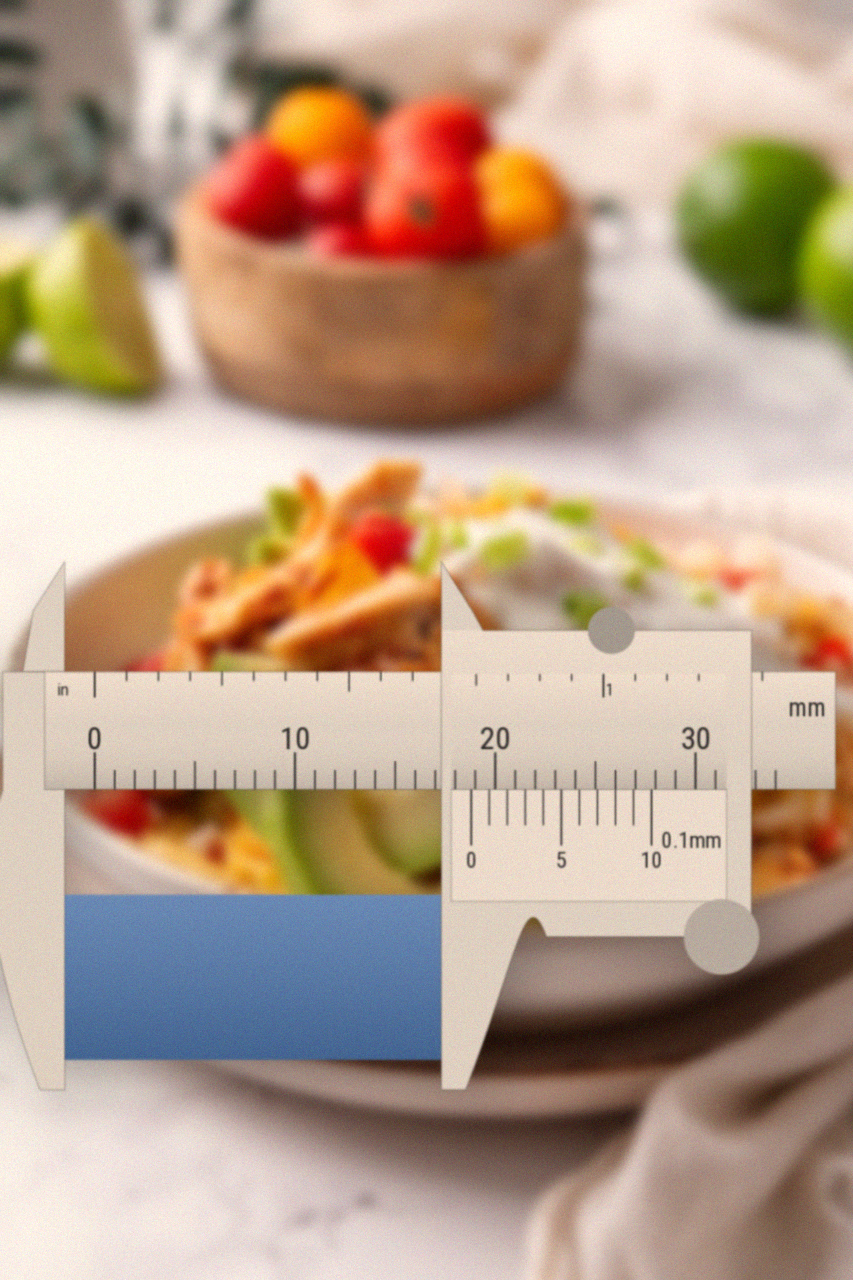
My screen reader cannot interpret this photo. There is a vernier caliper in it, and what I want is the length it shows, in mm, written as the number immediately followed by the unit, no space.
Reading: 18.8mm
